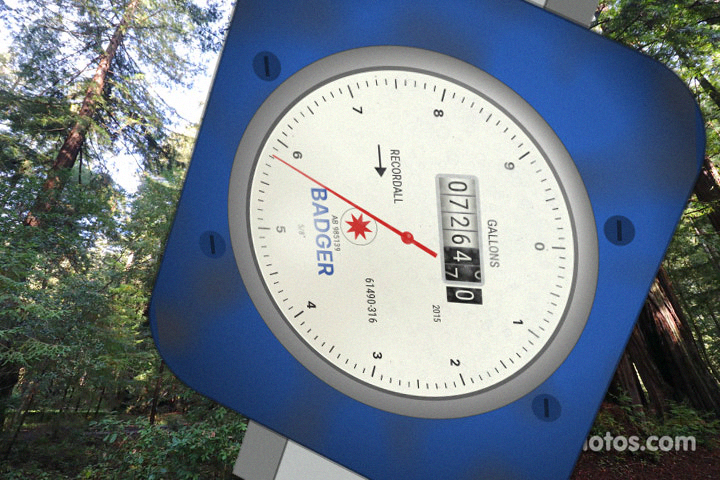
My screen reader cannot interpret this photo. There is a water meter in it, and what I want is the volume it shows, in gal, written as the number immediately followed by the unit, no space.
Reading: 726465.8gal
